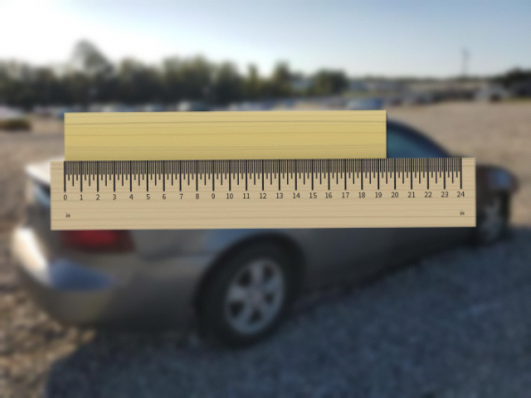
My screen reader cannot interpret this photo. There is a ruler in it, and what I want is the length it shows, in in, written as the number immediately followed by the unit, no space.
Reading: 19.5in
